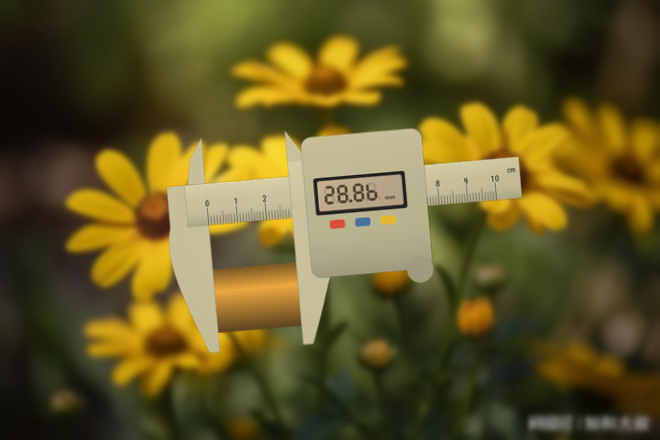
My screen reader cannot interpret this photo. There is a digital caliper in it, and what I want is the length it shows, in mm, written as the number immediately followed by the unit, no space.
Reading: 28.86mm
